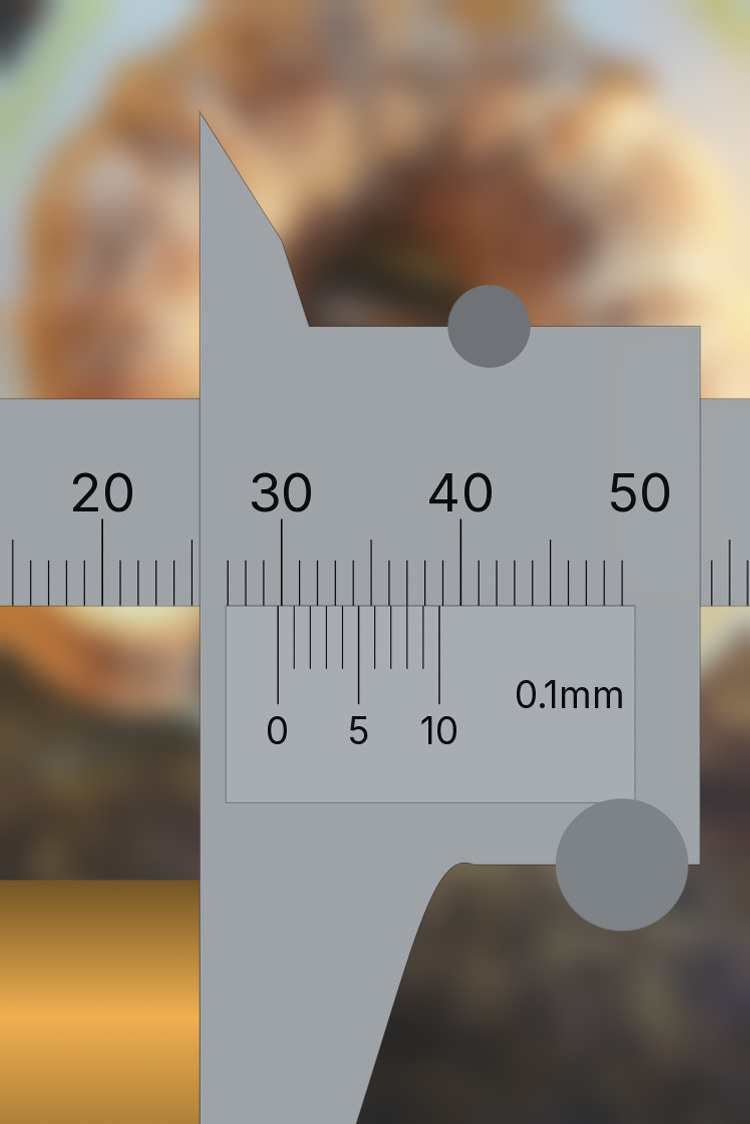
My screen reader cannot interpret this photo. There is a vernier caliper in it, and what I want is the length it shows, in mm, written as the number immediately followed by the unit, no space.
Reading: 29.8mm
